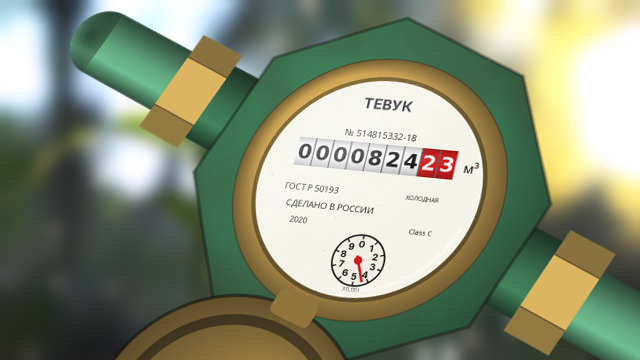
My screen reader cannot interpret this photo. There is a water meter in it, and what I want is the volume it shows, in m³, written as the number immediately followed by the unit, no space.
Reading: 824.234m³
